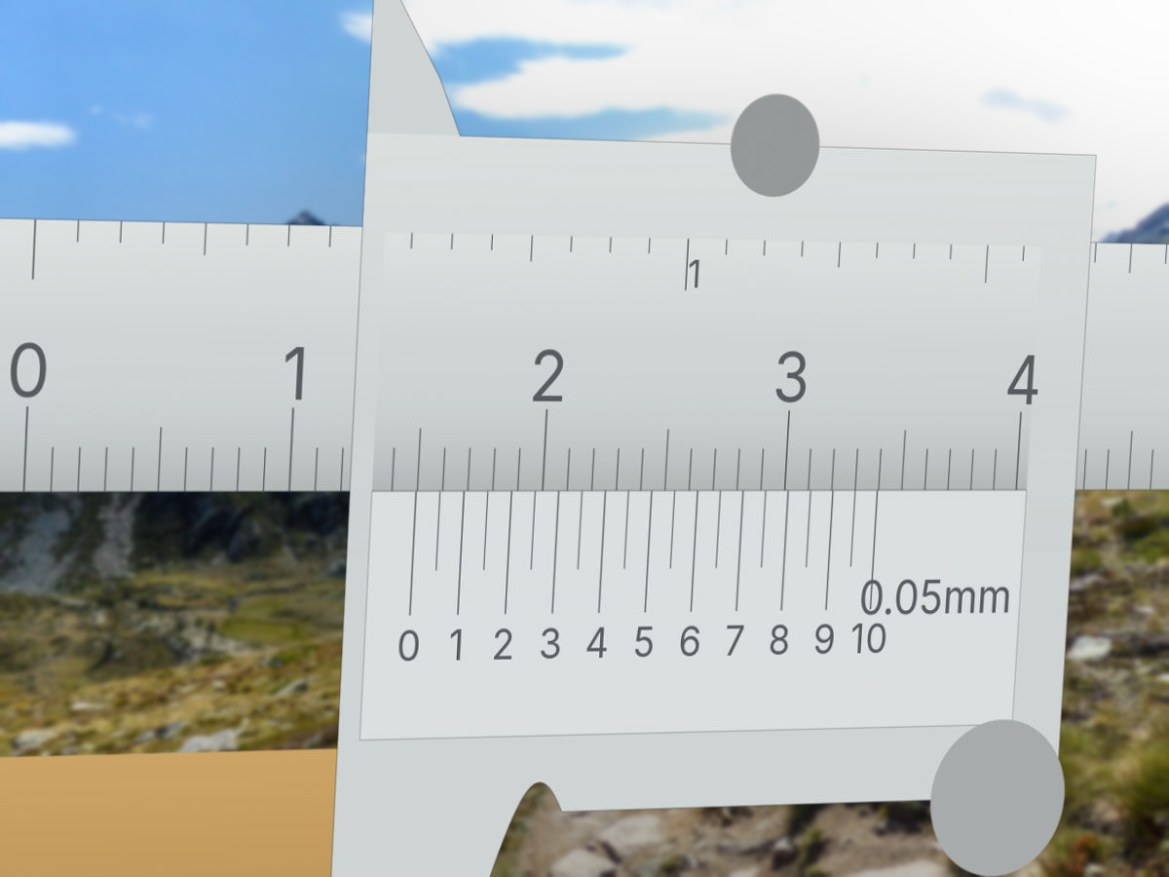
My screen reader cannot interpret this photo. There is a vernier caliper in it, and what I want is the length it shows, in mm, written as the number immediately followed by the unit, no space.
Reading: 14.95mm
